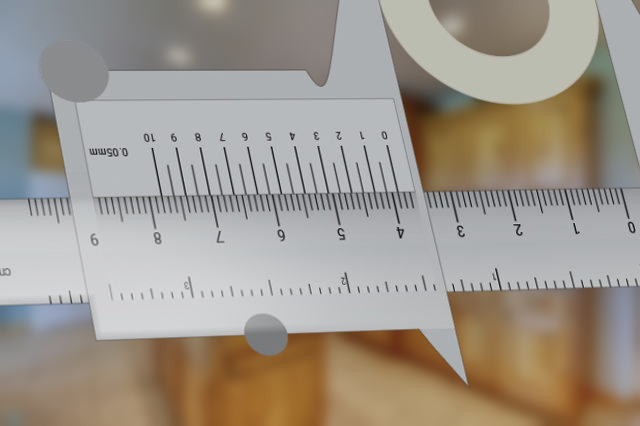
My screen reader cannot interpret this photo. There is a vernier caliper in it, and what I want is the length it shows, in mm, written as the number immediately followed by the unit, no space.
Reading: 39.0mm
